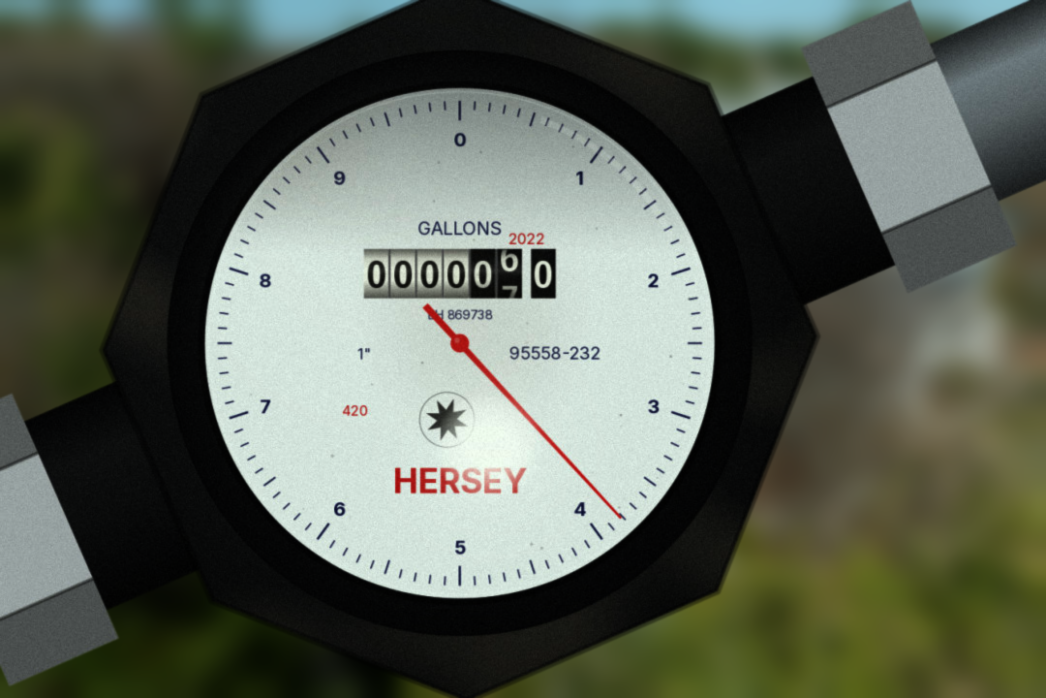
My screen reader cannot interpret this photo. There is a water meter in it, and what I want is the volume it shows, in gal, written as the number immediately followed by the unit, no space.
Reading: 63.8gal
